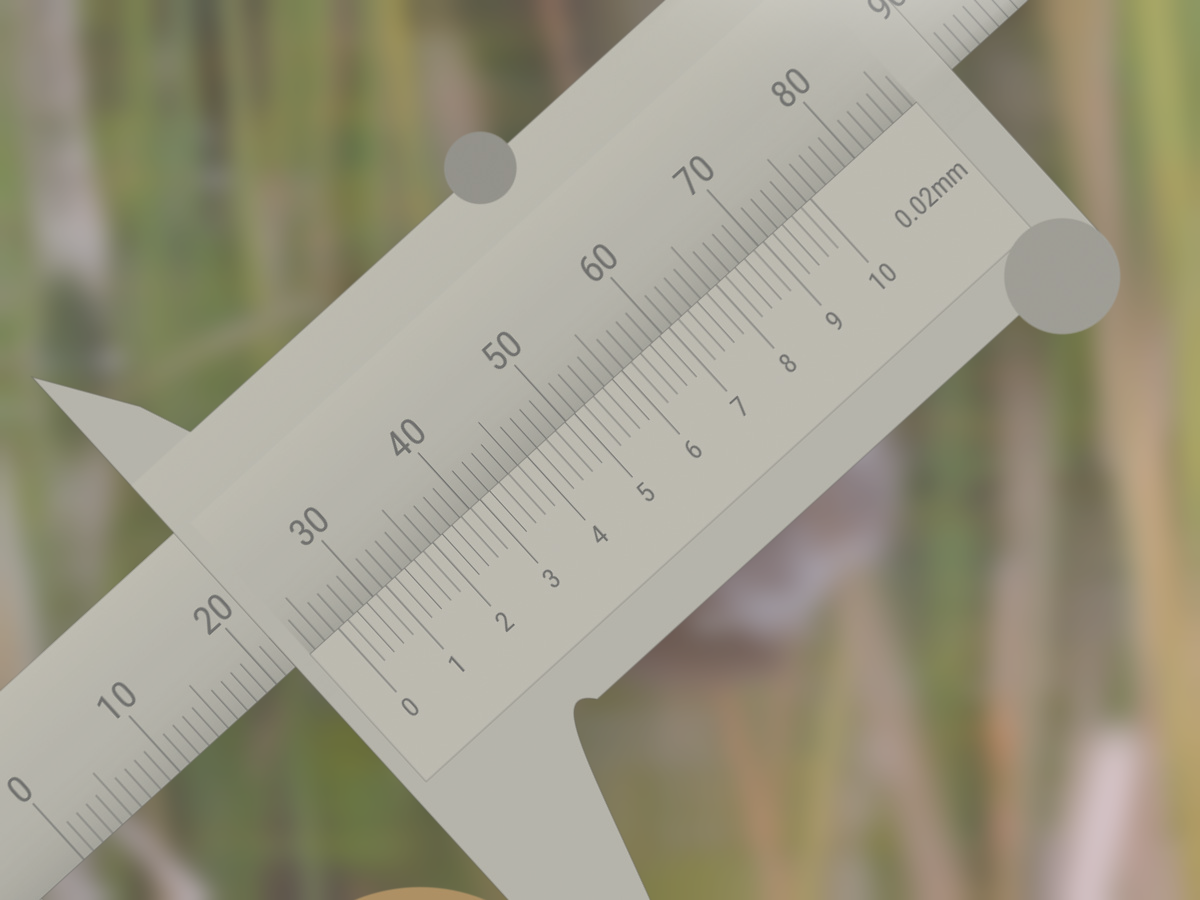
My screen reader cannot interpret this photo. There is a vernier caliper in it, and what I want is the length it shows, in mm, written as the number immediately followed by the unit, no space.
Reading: 26.4mm
